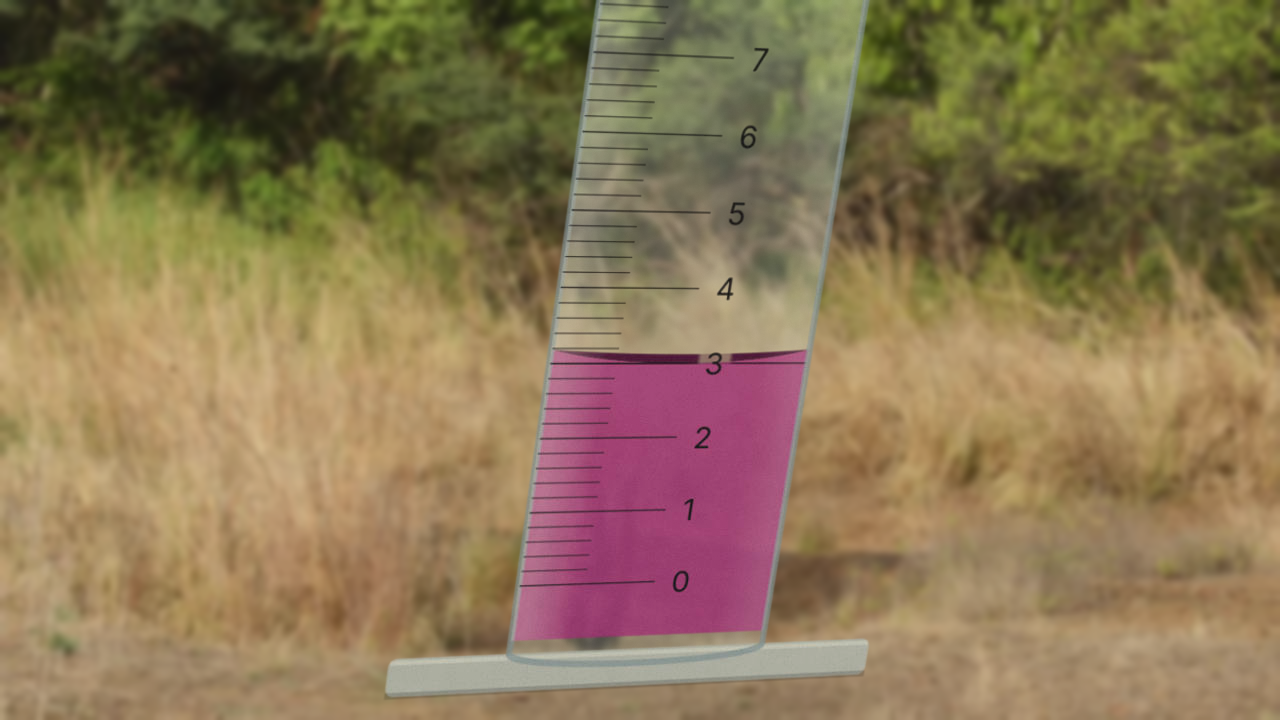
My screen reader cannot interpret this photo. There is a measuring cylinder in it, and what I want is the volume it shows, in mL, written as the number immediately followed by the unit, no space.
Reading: 3mL
